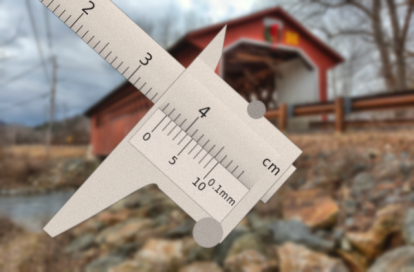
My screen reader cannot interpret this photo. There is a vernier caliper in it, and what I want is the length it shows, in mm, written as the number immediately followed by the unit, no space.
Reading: 36.8mm
